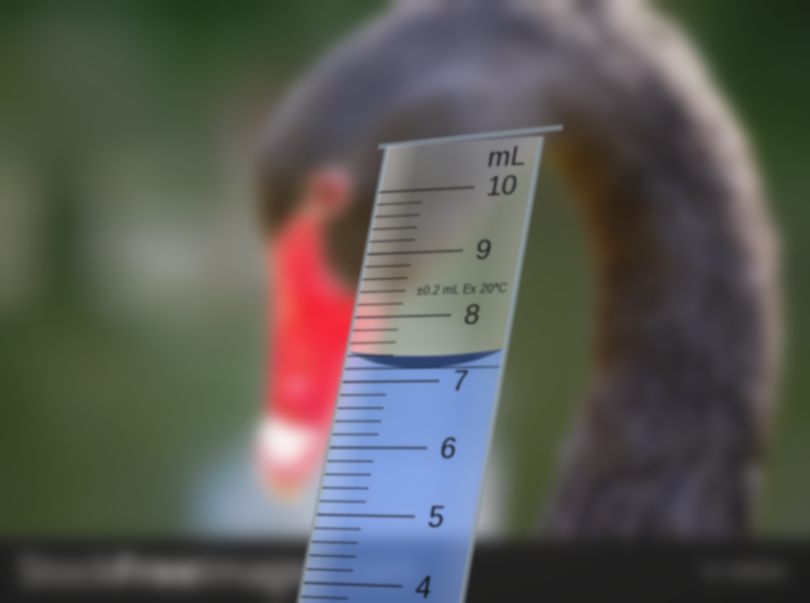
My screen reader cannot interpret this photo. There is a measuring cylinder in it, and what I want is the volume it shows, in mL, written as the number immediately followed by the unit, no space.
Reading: 7.2mL
